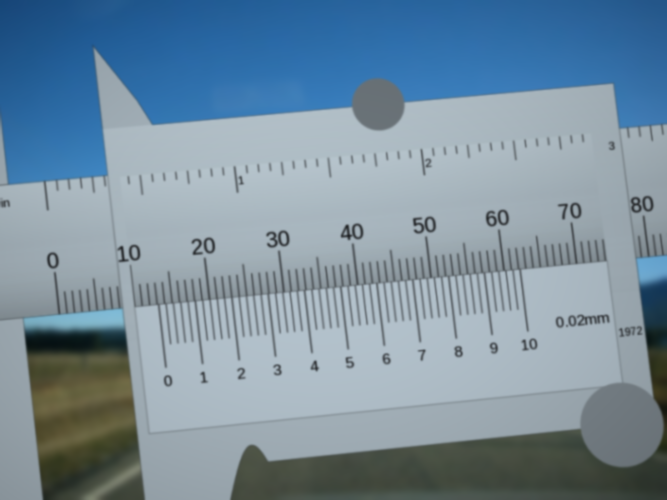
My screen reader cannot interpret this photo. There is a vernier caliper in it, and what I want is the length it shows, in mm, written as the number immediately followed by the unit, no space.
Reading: 13.2mm
